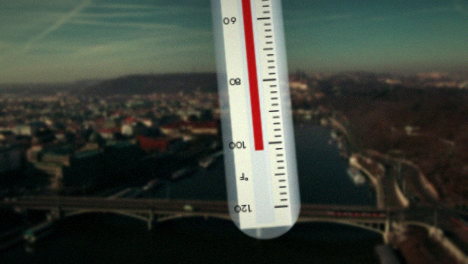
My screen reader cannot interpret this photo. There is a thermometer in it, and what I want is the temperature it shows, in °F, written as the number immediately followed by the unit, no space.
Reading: 102°F
